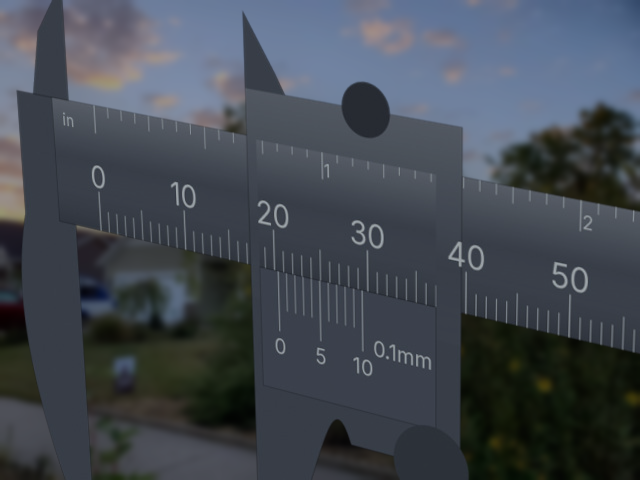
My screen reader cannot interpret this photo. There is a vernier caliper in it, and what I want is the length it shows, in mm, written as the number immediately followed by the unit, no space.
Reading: 20.4mm
